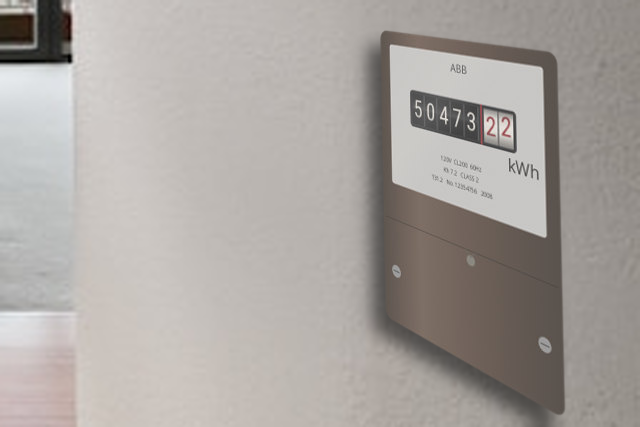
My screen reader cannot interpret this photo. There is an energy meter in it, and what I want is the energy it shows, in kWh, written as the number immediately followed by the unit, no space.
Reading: 50473.22kWh
